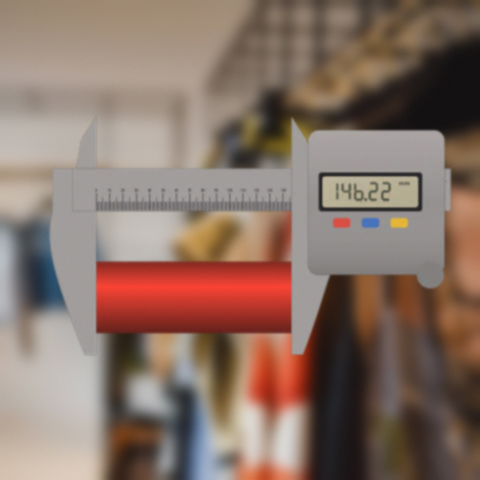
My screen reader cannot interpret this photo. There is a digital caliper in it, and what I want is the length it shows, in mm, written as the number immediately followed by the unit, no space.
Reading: 146.22mm
